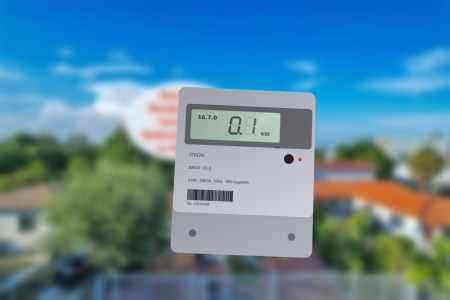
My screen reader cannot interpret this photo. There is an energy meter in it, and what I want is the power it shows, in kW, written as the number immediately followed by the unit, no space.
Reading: 0.1kW
